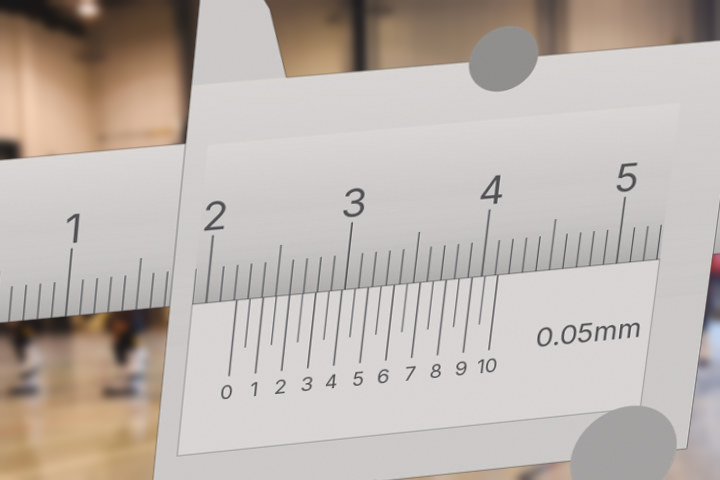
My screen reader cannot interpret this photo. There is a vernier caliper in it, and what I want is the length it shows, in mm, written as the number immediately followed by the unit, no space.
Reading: 22.2mm
